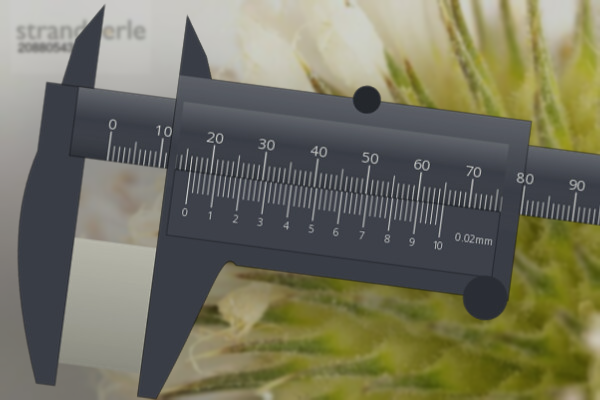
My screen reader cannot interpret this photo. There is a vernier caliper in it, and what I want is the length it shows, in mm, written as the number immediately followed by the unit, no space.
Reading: 16.0mm
